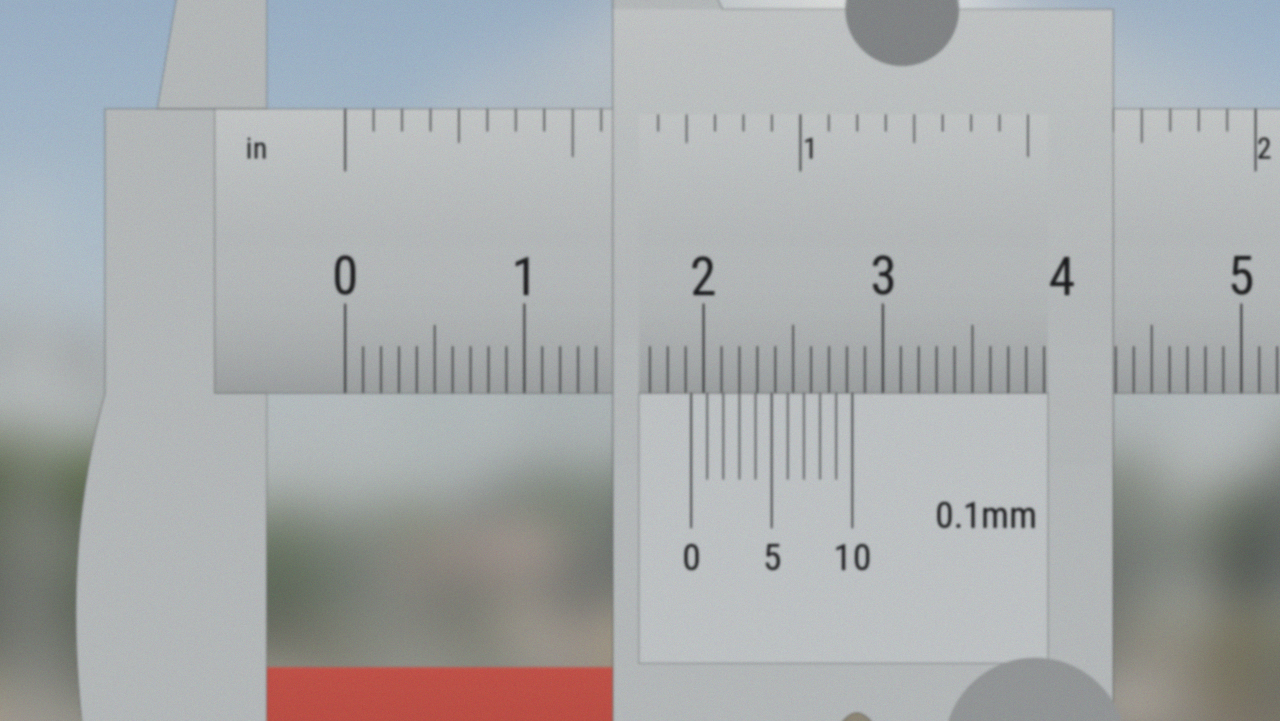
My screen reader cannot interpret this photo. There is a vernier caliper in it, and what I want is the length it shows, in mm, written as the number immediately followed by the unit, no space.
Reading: 19.3mm
